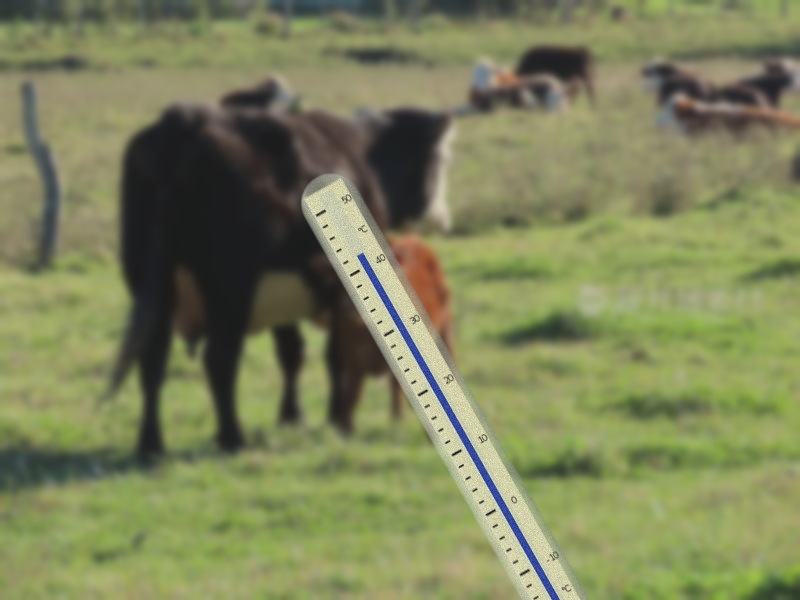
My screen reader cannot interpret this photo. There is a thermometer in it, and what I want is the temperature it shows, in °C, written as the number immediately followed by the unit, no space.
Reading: 42°C
